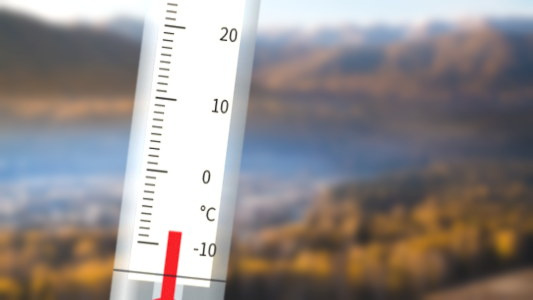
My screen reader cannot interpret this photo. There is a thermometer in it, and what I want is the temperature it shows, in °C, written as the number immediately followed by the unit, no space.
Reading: -8°C
